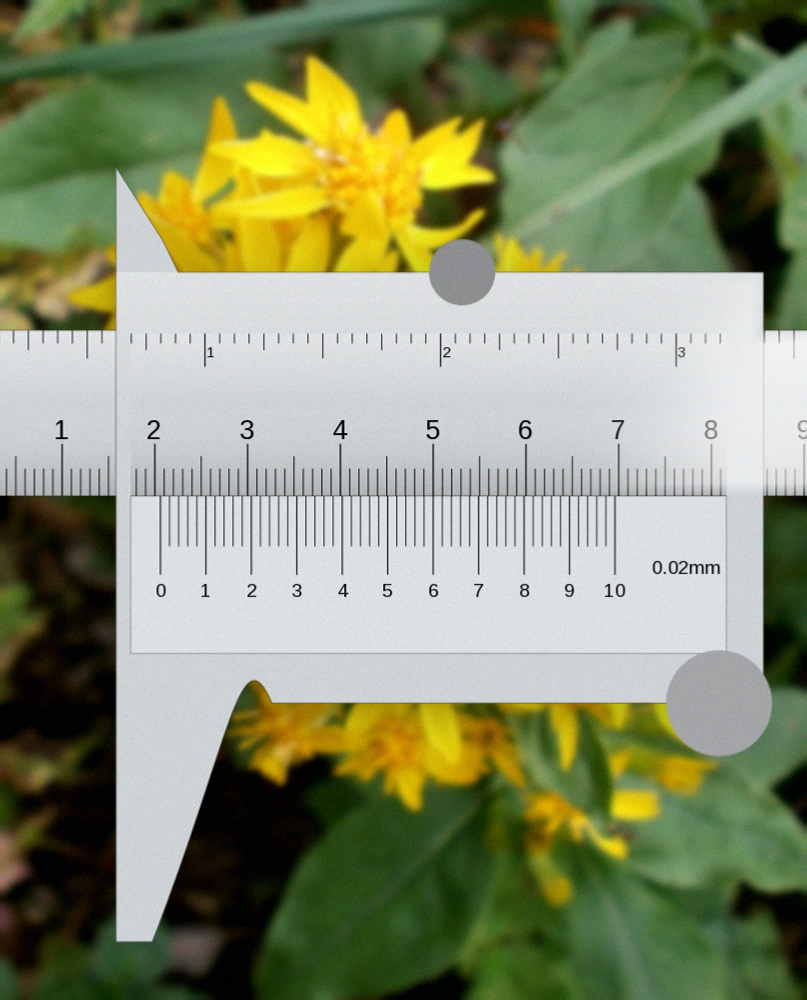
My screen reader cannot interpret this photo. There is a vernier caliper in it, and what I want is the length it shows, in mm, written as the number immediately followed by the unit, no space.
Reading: 20.6mm
